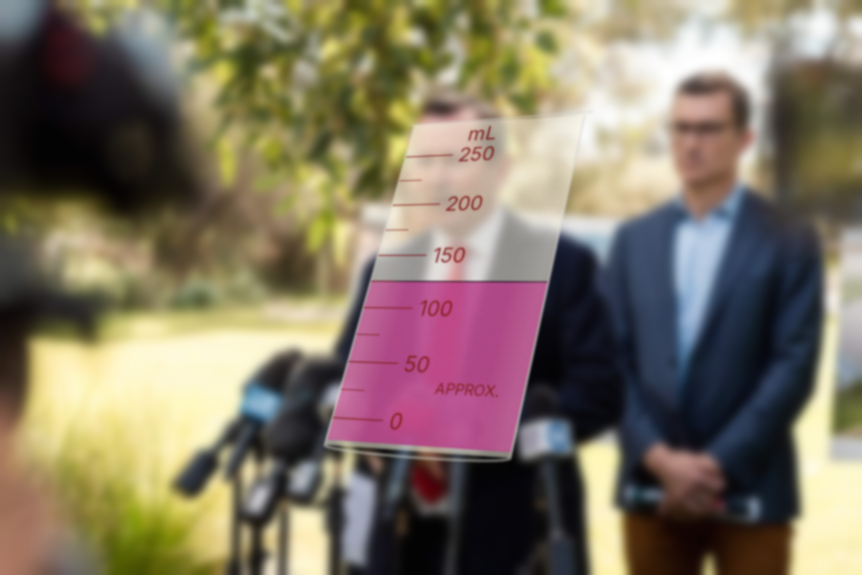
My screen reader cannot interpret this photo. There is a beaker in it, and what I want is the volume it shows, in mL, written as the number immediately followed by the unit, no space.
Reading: 125mL
